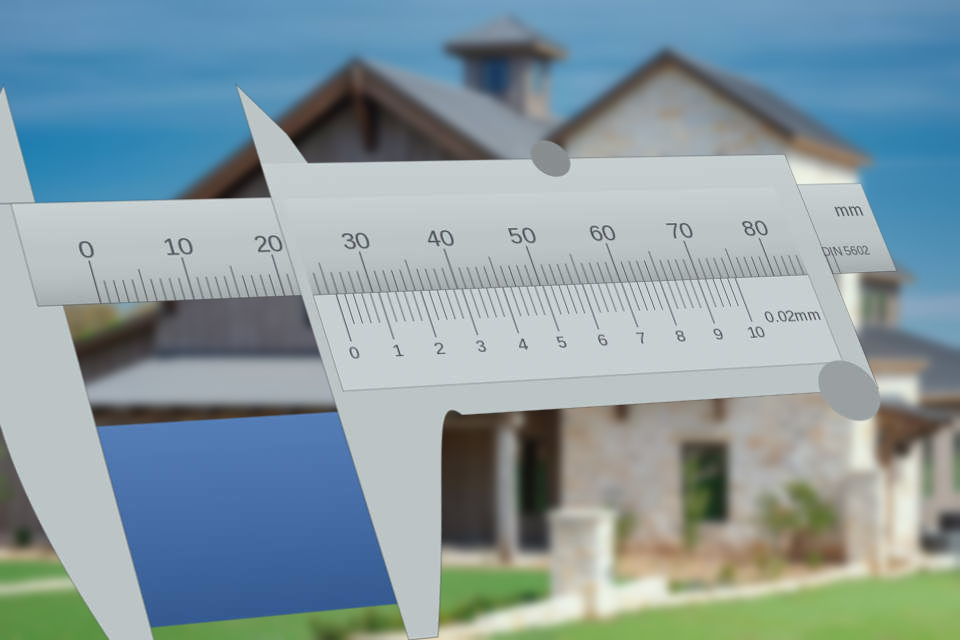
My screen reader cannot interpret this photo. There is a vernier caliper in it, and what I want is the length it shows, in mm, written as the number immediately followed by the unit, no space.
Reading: 25.8mm
